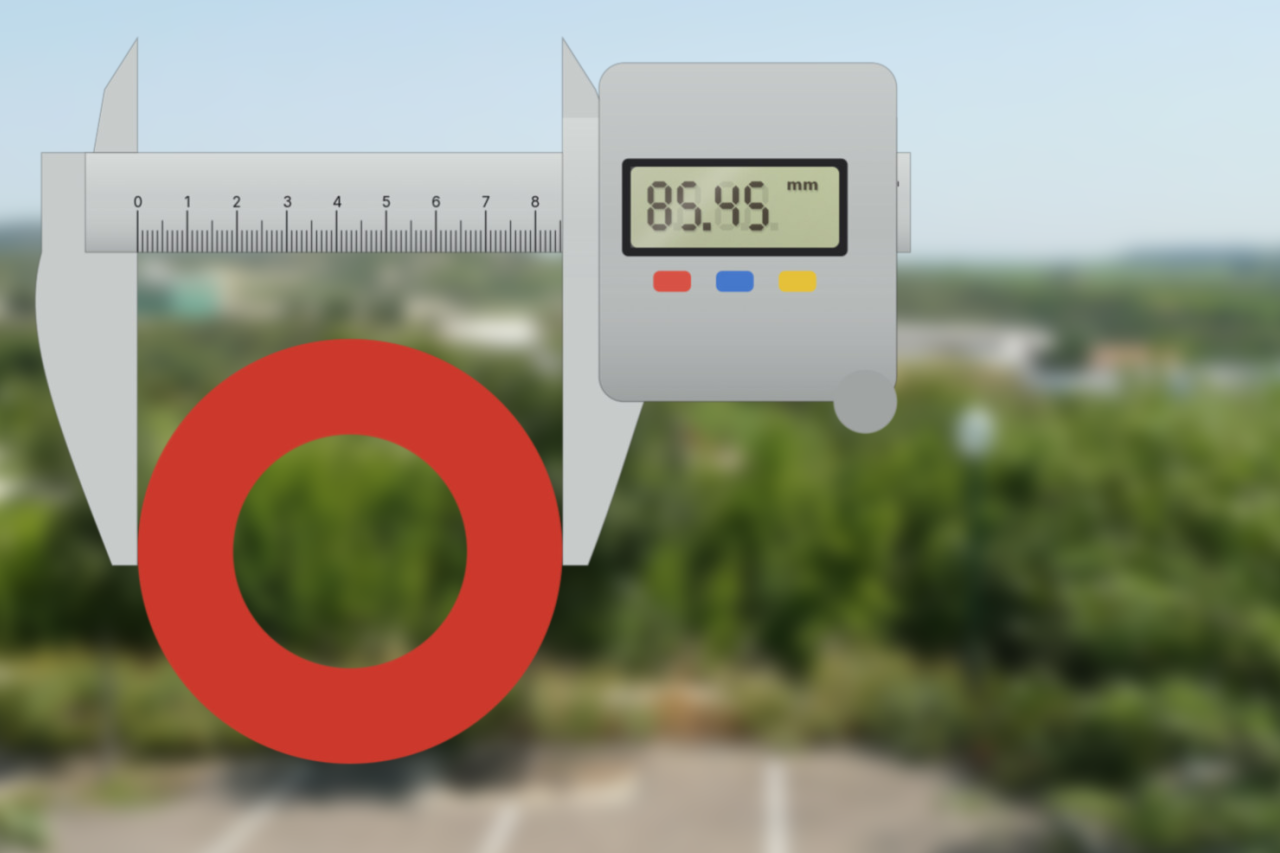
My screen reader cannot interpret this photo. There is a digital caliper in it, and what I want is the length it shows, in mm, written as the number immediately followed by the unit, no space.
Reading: 85.45mm
